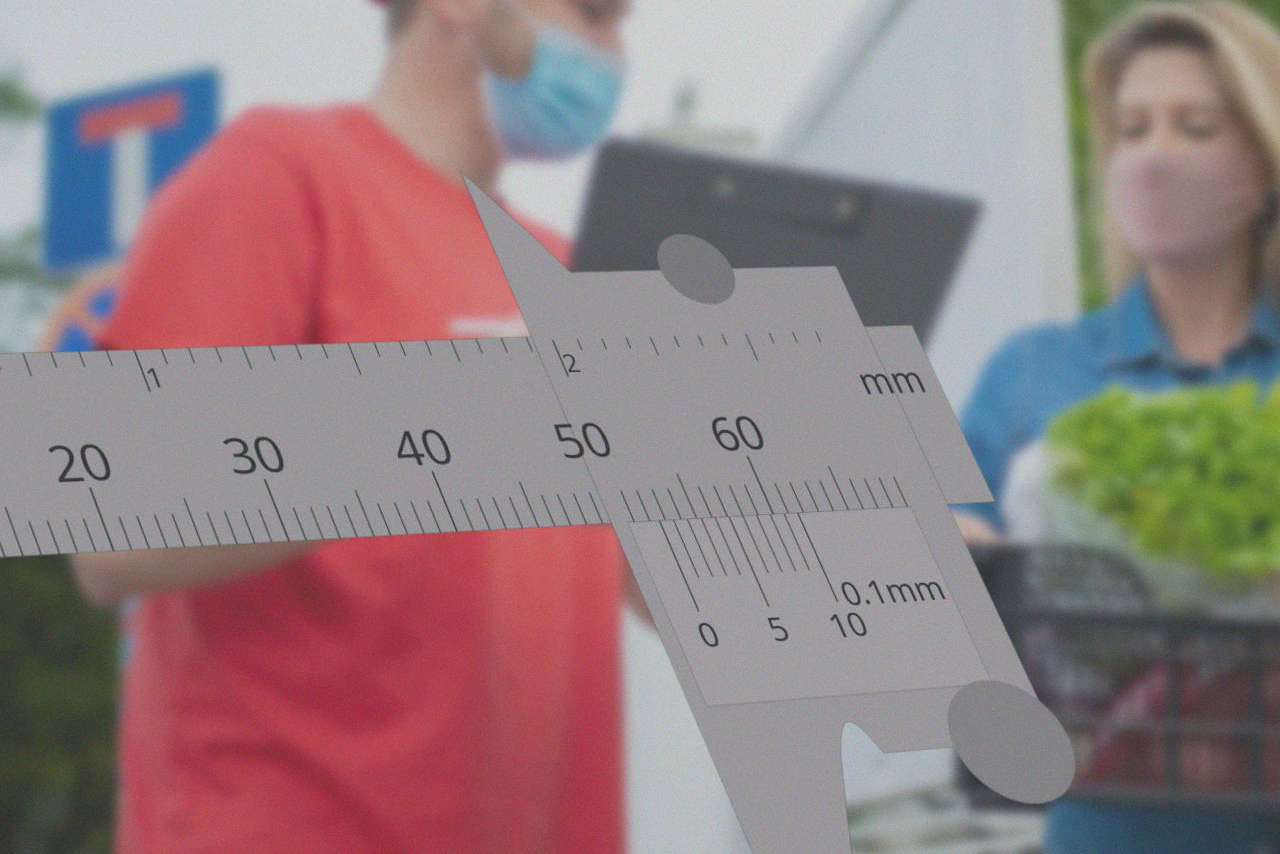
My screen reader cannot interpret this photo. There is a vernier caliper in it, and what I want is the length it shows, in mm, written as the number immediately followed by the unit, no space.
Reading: 52.6mm
